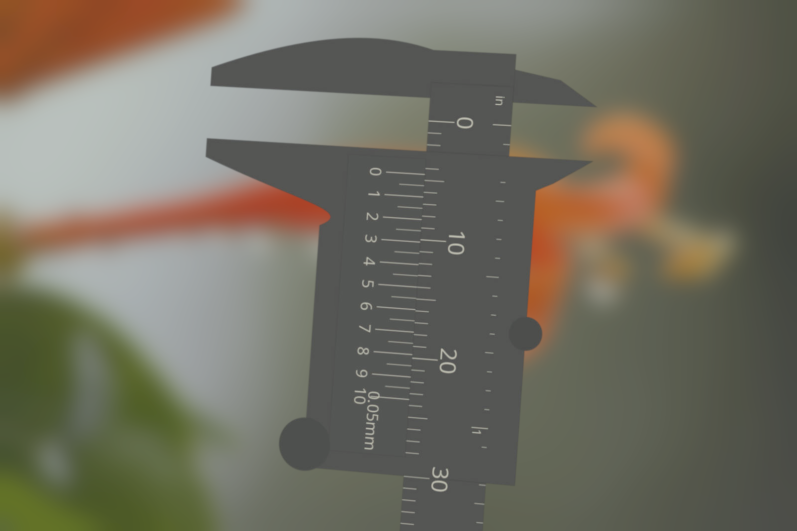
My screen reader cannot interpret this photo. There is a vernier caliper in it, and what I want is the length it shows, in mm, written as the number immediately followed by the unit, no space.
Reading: 4.5mm
